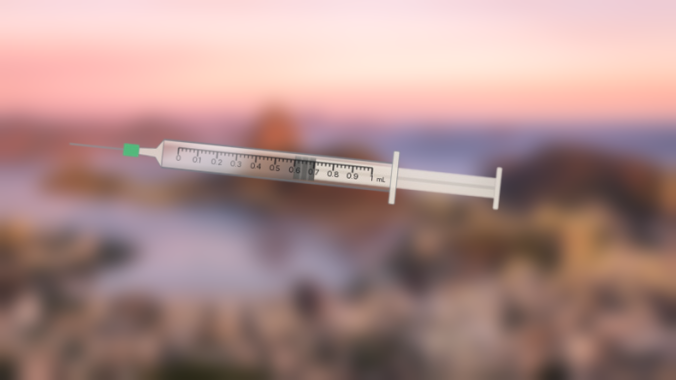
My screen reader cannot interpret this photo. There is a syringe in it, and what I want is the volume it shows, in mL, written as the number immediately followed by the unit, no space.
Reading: 0.6mL
